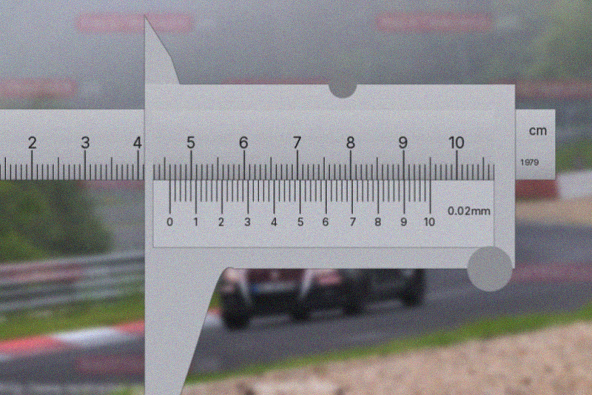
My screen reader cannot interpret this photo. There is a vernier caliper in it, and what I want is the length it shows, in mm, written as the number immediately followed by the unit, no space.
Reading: 46.0mm
